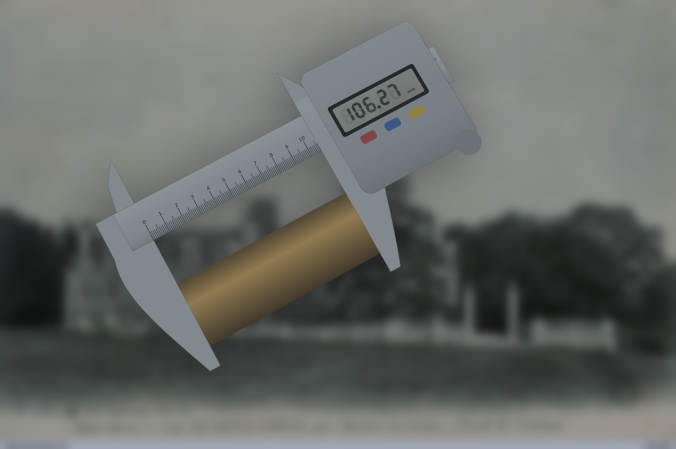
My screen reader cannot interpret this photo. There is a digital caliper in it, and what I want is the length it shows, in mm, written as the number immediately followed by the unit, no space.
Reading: 106.27mm
